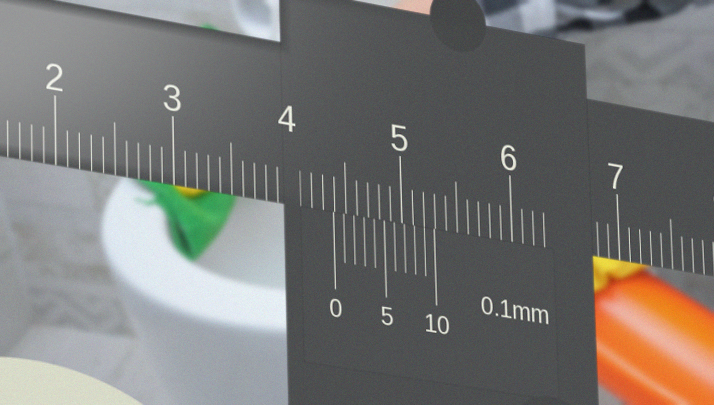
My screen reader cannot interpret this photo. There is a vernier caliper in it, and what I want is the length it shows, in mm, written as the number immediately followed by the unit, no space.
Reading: 43.9mm
